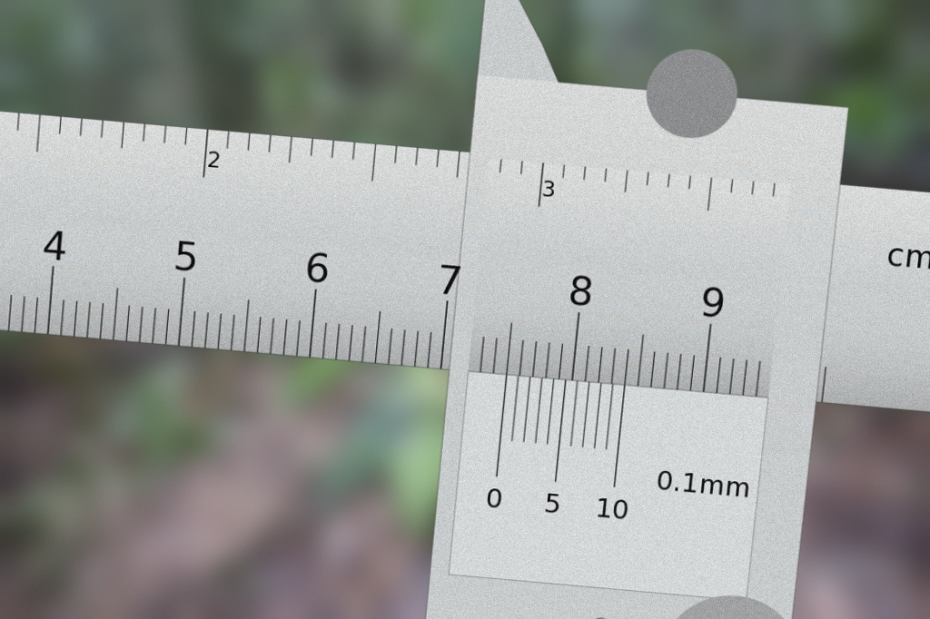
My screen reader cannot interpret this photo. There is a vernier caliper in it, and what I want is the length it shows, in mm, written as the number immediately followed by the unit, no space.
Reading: 75.0mm
